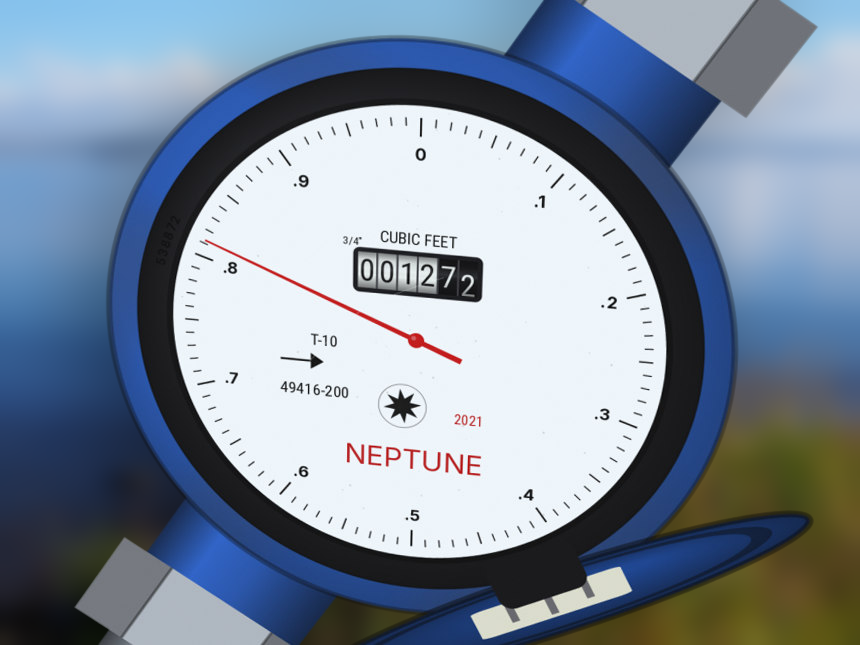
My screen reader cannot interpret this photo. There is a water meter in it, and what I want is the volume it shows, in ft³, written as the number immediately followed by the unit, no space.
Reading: 1271.81ft³
